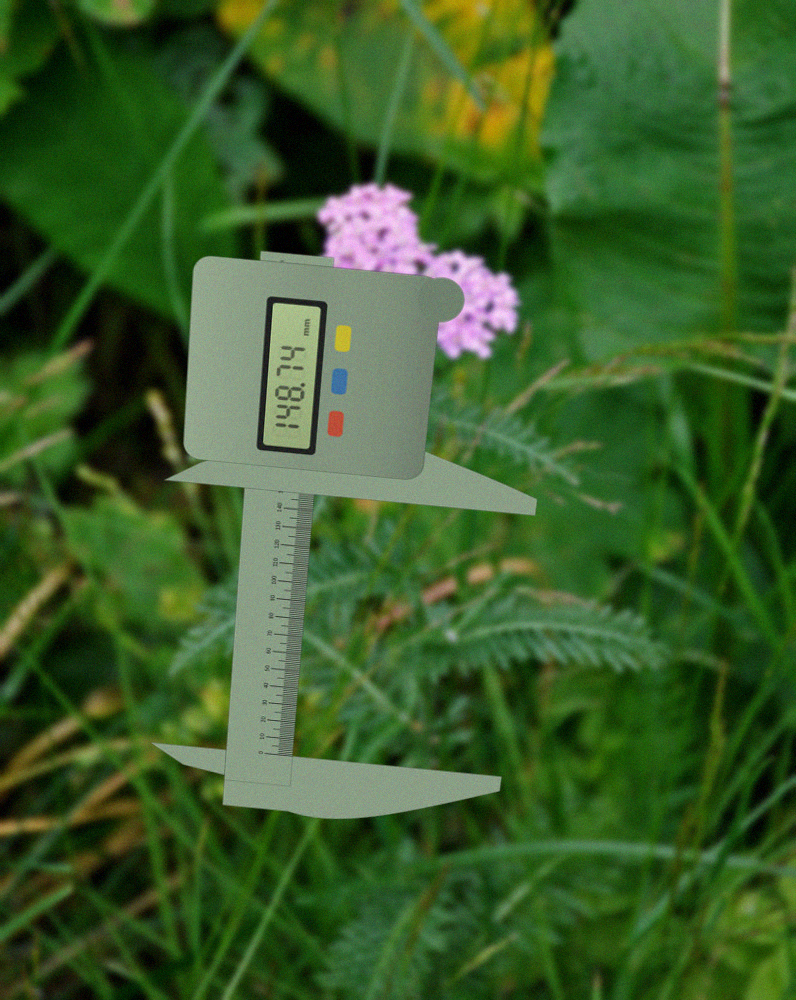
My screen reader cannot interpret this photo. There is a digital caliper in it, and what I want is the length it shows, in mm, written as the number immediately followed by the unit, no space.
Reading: 148.74mm
